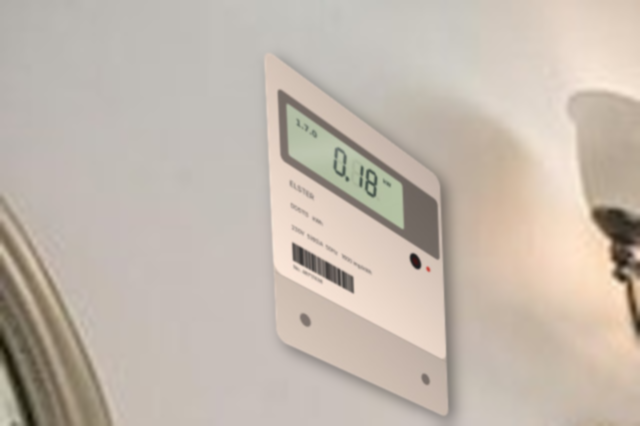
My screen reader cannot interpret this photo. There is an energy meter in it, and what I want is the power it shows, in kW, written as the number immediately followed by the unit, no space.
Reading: 0.18kW
